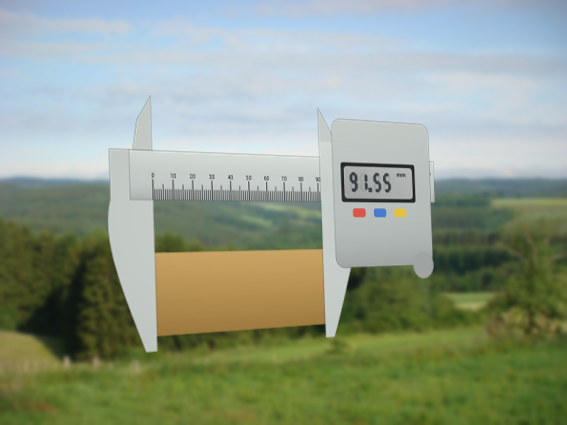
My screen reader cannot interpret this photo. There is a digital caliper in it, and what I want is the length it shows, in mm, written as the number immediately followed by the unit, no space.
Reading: 91.55mm
